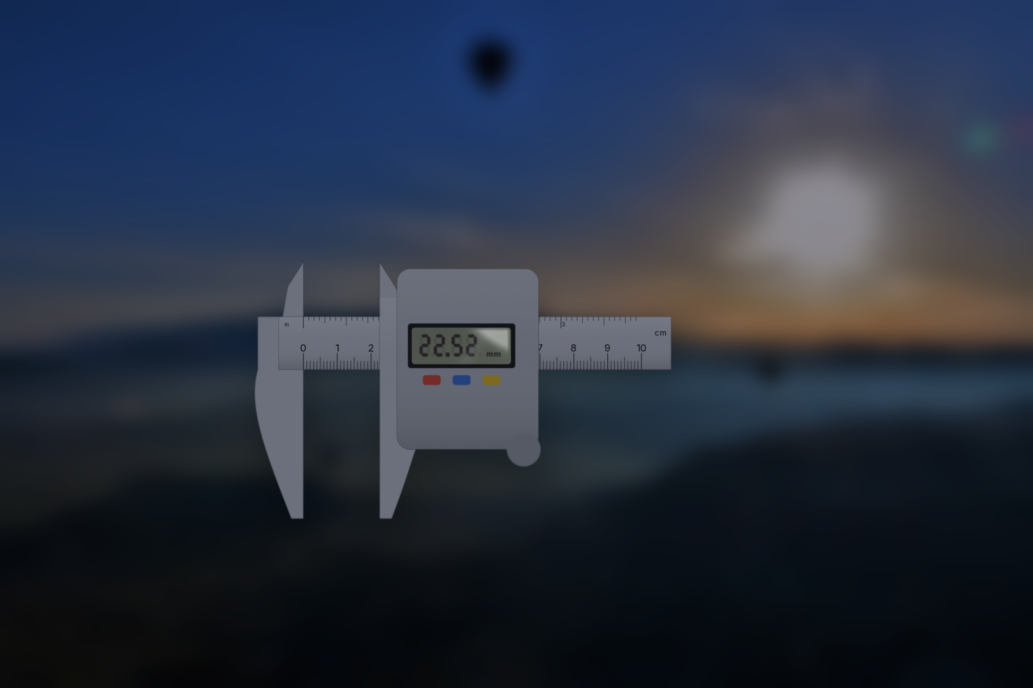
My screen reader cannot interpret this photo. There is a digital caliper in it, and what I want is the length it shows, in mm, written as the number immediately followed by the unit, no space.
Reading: 22.52mm
